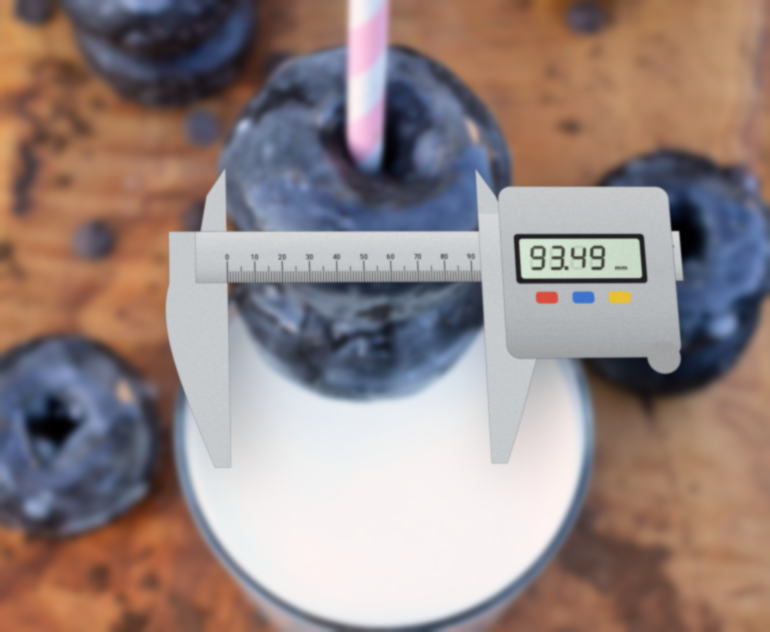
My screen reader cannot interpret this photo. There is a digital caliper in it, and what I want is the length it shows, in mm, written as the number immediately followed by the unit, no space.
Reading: 93.49mm
